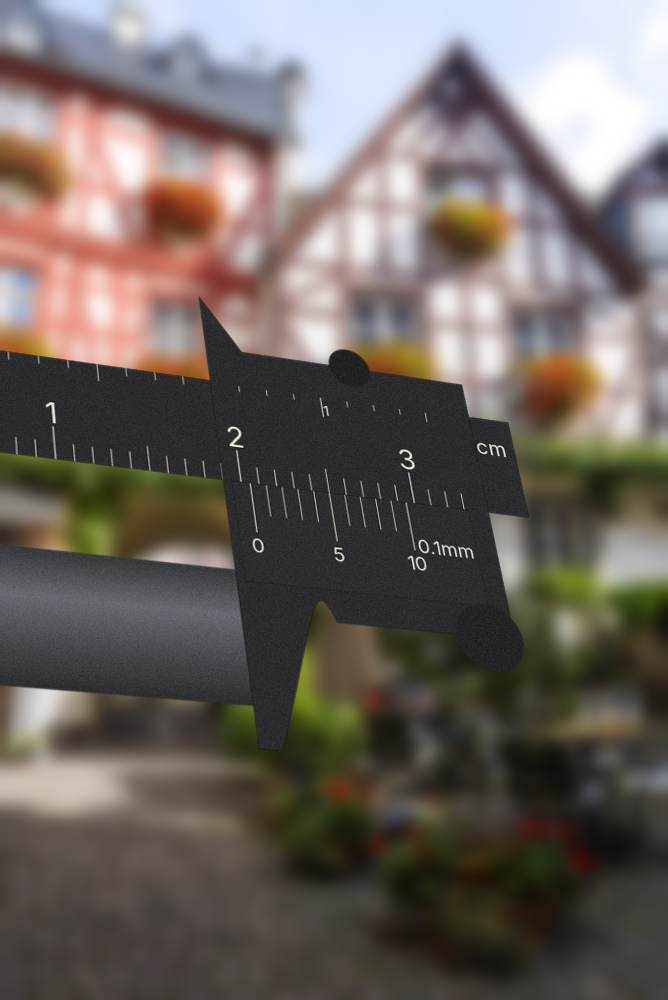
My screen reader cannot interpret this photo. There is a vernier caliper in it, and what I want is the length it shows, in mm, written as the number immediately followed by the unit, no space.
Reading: 20.5mm
